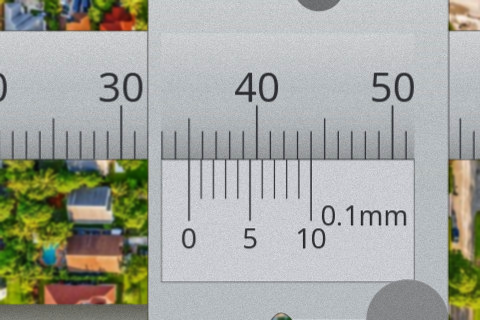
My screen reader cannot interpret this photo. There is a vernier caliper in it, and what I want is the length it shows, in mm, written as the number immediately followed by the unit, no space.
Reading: 35.0mm
